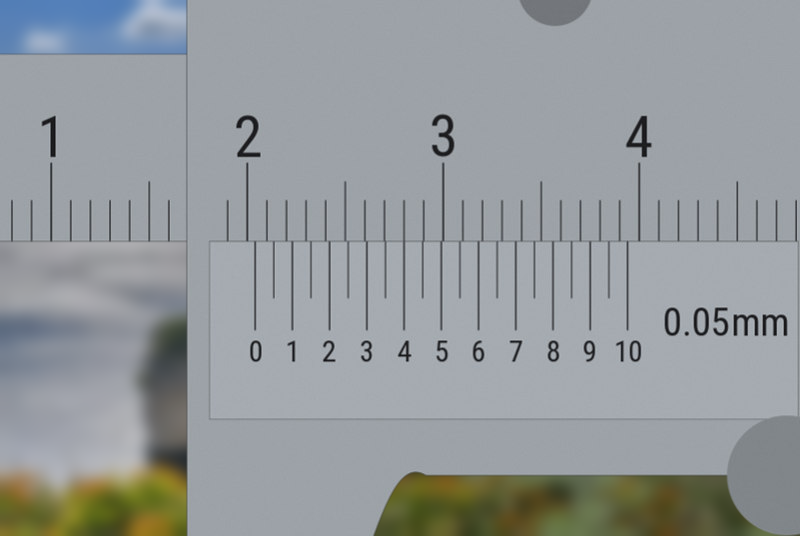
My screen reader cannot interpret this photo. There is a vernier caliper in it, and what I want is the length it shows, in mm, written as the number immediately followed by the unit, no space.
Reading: 20.4mm
